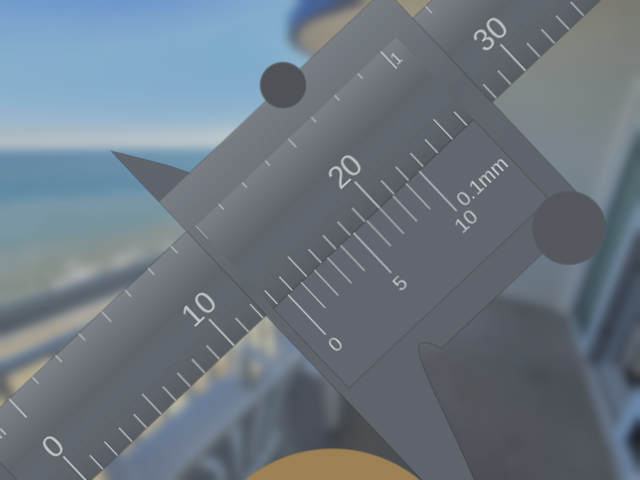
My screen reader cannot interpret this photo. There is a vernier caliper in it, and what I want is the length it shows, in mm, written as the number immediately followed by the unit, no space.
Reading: 13.7mm
